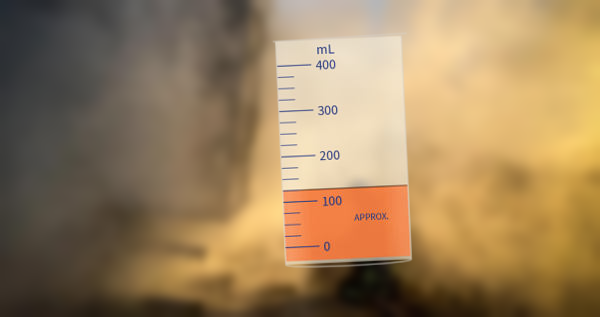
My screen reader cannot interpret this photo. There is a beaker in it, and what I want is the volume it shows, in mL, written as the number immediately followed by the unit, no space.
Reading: 125mL
